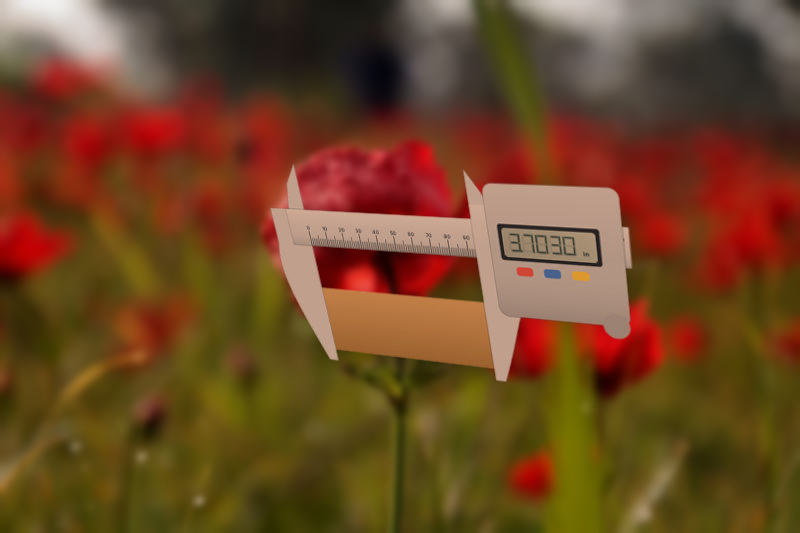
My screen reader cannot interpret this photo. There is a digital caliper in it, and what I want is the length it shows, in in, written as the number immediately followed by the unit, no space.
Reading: 3.7030in
